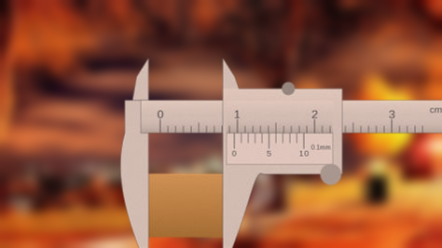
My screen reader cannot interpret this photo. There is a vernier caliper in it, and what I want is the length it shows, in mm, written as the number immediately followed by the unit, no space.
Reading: 9.6mm
